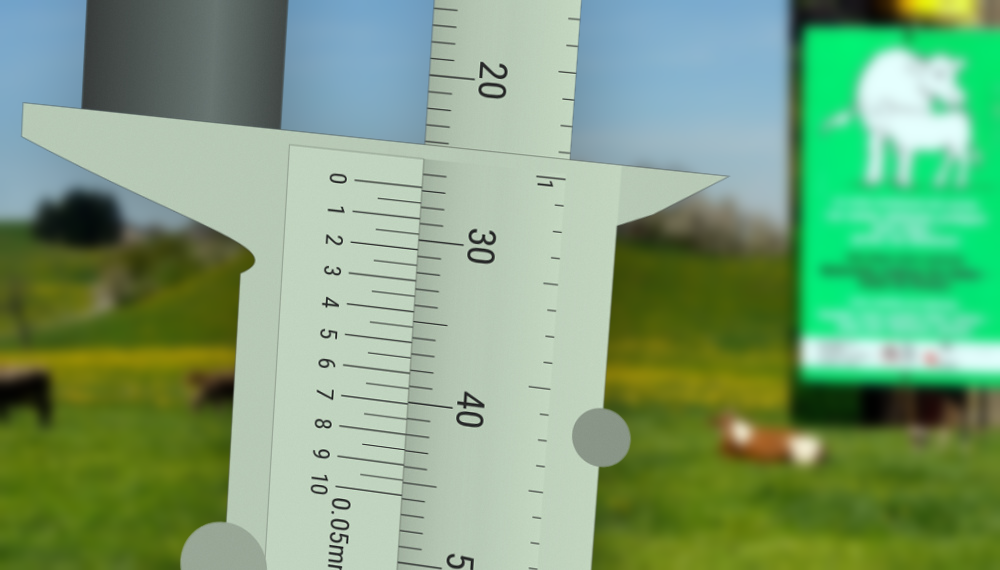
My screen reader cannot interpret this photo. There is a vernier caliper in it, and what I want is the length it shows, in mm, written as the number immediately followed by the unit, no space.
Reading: 26.8mm
